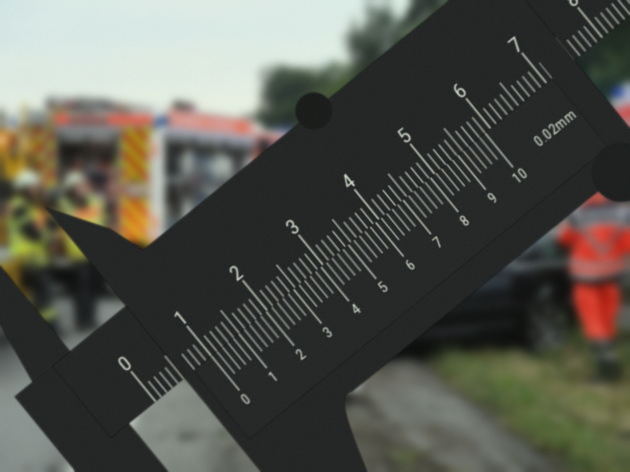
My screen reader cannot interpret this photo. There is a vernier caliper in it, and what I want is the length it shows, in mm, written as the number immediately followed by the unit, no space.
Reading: 10.0mm
